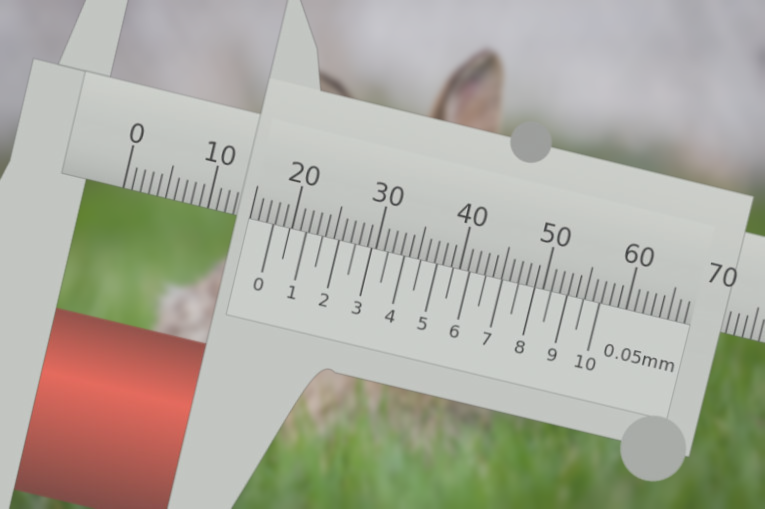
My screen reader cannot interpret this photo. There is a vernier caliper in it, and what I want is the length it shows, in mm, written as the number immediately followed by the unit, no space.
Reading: 17.8mm
